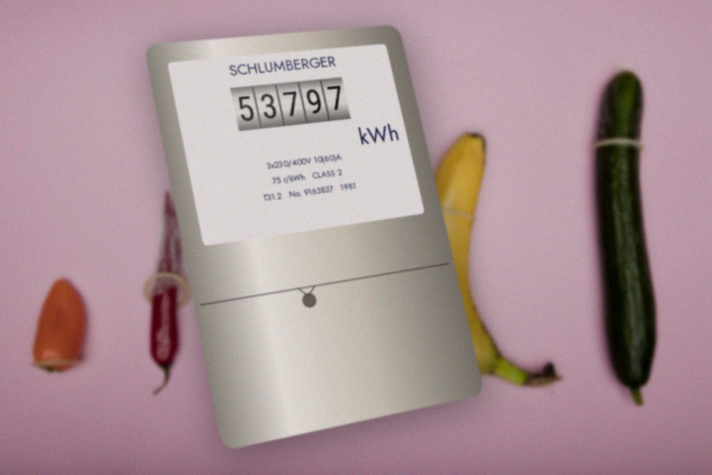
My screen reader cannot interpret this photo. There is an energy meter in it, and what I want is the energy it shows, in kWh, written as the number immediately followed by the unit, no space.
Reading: 53797kWh
